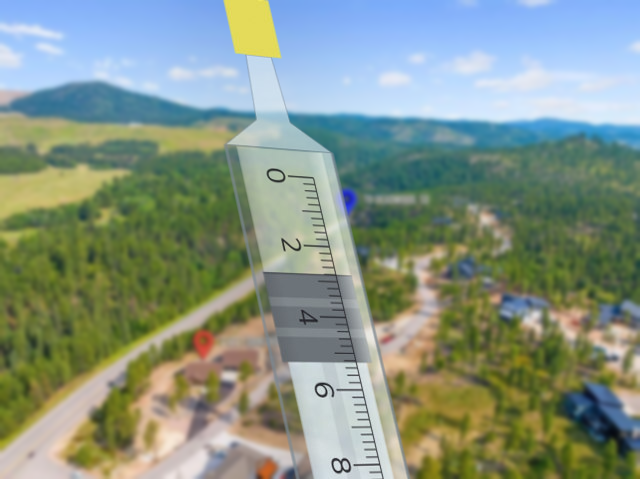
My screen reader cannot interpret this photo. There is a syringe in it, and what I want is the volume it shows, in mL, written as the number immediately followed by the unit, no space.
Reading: 2.8mL
